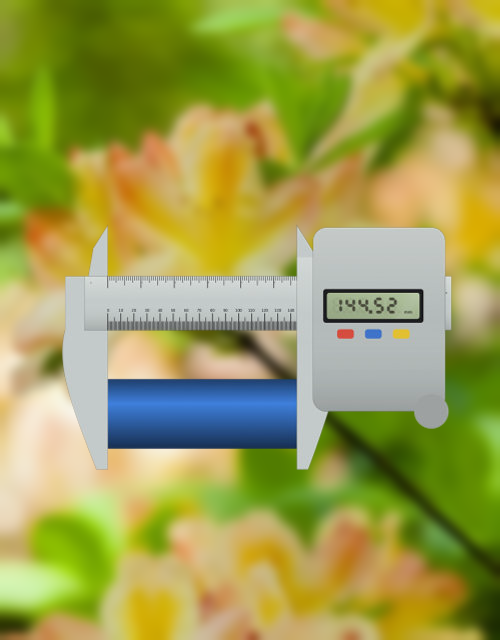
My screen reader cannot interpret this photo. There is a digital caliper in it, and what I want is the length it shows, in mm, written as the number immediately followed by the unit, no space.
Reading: 144.52mm
